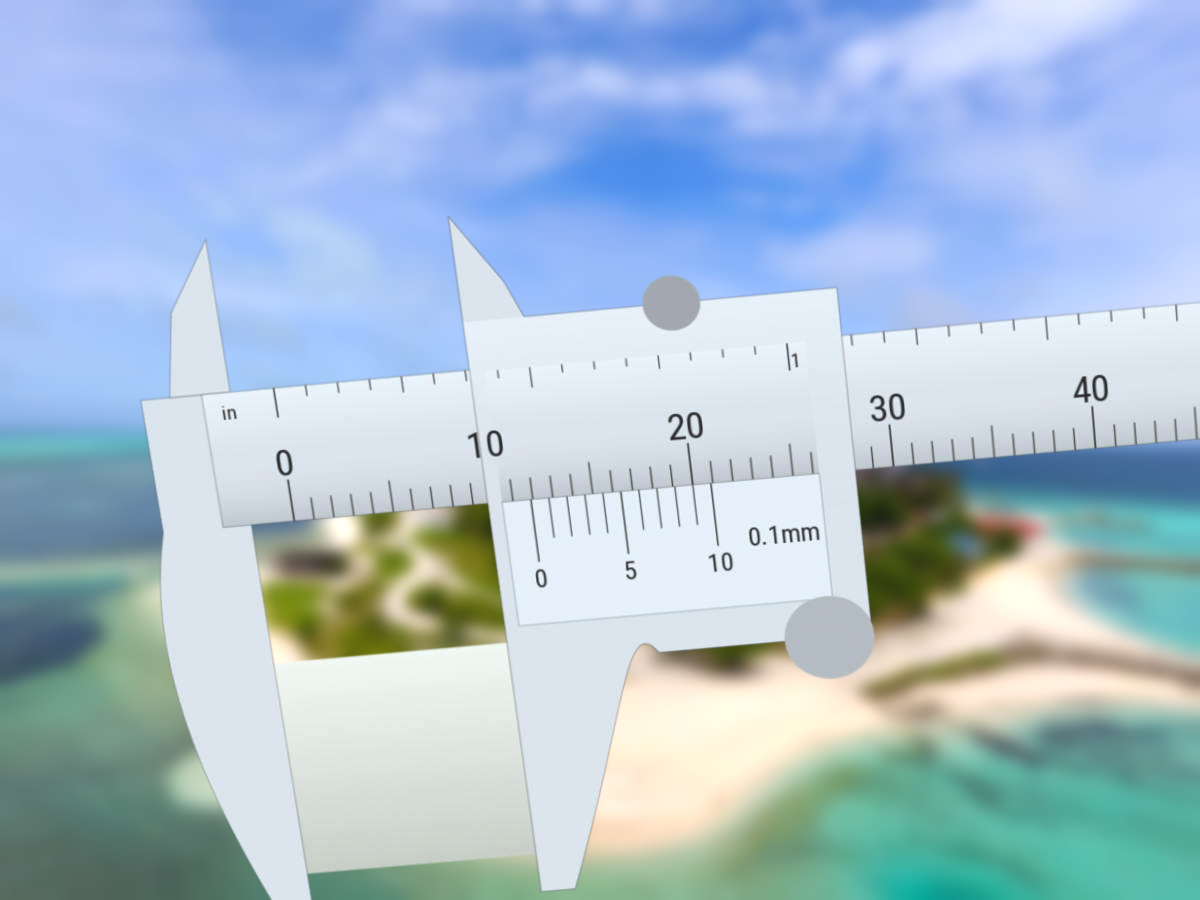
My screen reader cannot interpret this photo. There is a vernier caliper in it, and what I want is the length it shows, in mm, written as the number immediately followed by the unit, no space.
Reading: 11.9mm
